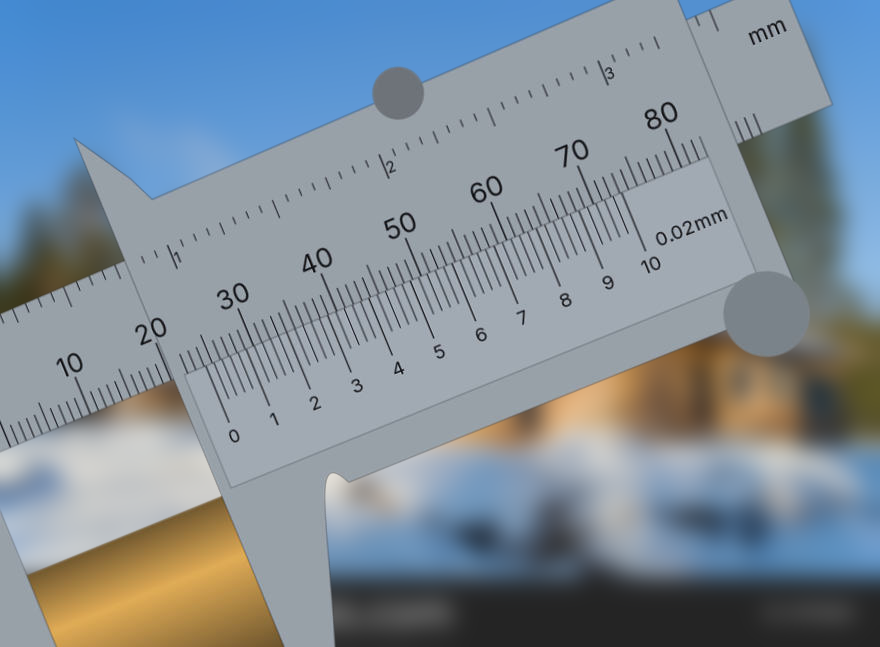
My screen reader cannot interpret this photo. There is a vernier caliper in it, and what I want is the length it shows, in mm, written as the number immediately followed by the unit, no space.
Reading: 24.2mm
